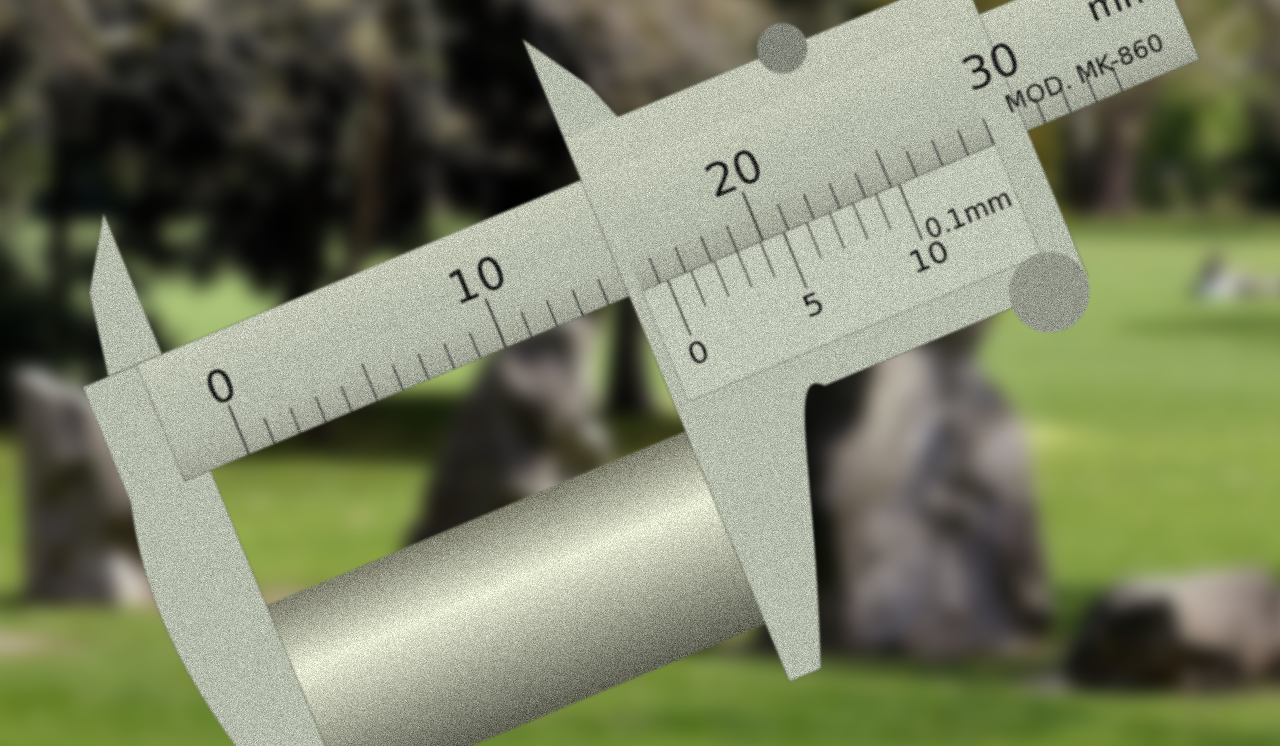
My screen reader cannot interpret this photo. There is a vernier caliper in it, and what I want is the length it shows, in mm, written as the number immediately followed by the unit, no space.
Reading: 16.3mm
